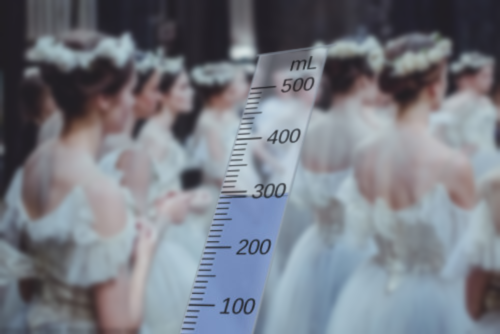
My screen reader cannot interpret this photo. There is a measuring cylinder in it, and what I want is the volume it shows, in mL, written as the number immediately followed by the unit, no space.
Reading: 290mL
